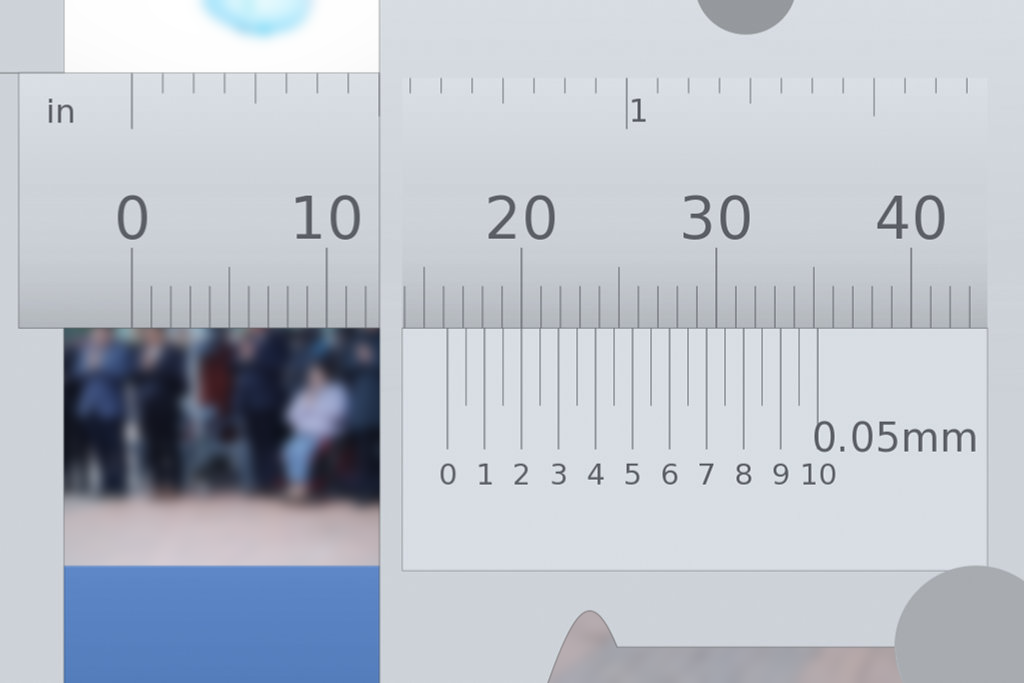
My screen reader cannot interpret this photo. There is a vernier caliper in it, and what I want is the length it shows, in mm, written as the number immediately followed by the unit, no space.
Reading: 16.2mm
